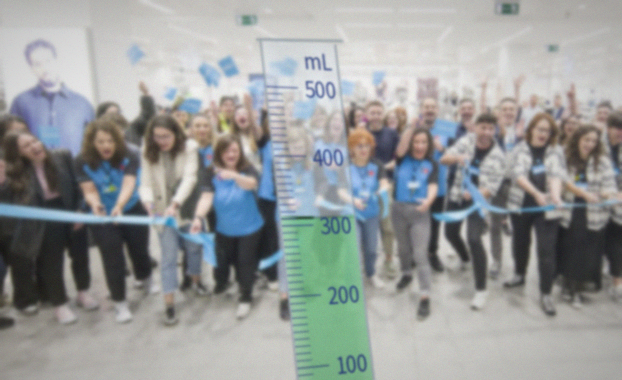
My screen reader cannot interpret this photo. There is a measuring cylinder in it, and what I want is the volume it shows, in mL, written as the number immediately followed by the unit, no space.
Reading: 310mL
